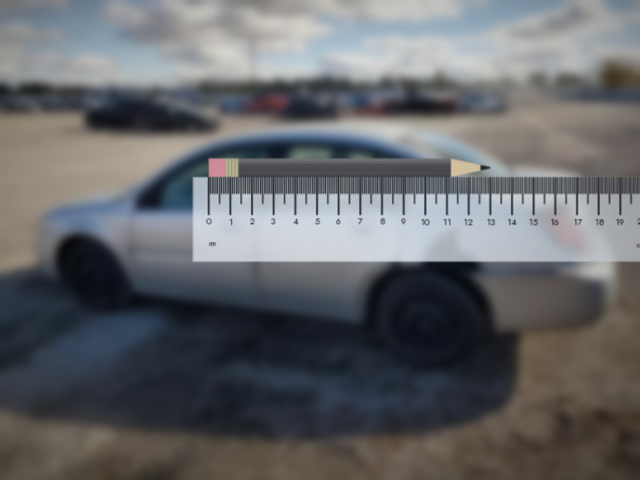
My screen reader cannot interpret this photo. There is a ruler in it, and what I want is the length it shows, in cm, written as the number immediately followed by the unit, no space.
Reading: 13cm
